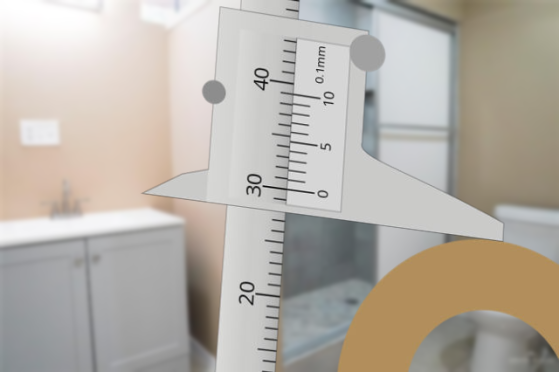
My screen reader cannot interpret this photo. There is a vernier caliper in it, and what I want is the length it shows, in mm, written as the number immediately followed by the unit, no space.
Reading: 30.0mm
